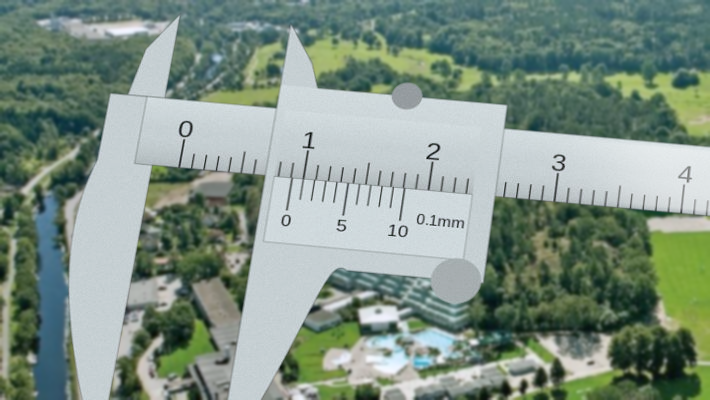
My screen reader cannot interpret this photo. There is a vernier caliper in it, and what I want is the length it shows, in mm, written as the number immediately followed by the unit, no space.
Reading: 9.1mm
